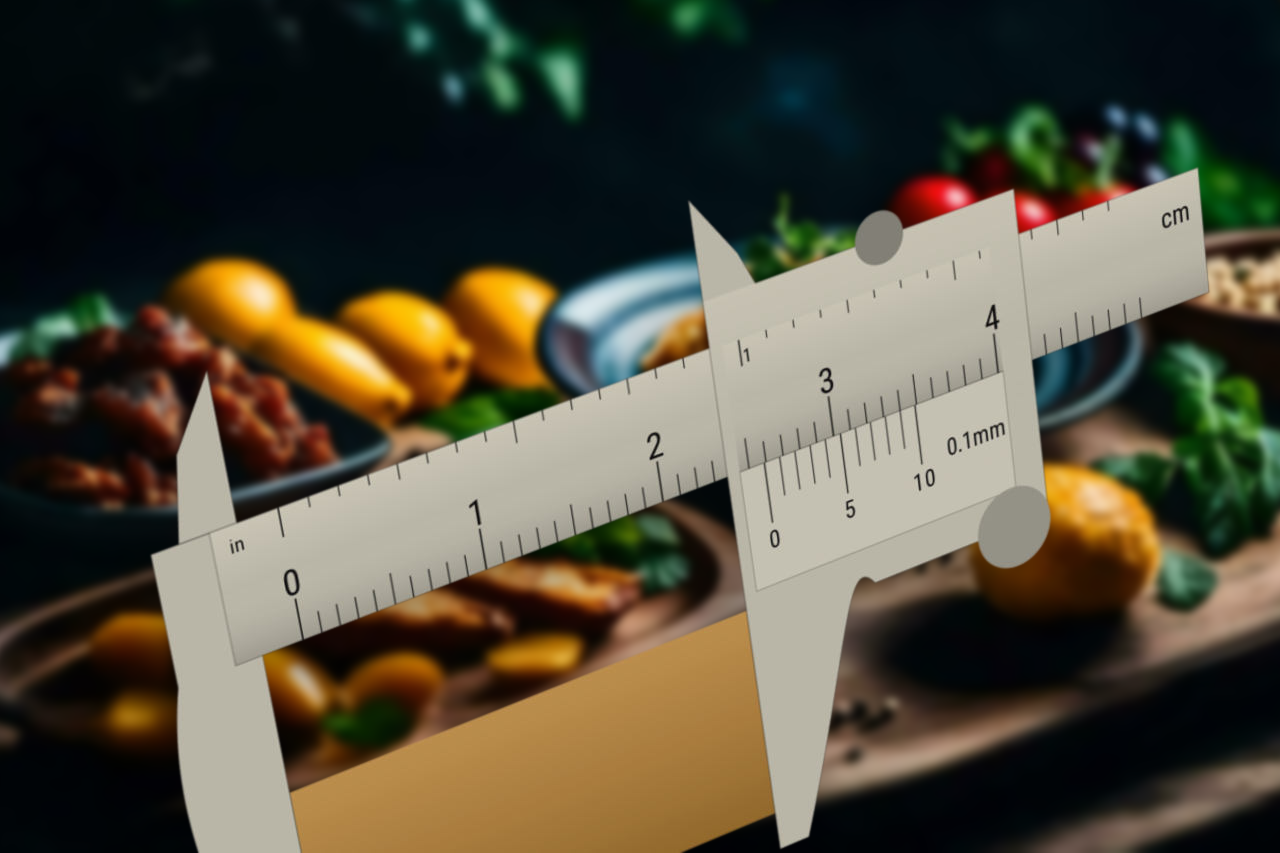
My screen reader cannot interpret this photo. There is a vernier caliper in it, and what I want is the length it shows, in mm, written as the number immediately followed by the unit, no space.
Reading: 25.9mm
